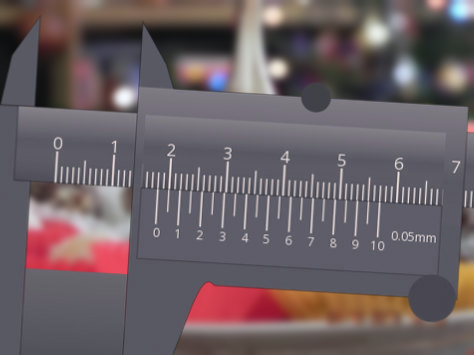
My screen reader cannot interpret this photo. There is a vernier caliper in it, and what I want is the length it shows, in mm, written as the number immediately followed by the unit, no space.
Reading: 18.0mm
